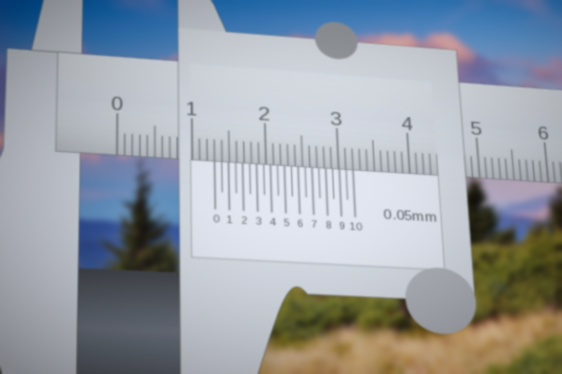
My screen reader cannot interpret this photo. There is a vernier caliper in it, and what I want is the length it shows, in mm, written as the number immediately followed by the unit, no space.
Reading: 13.0mm
